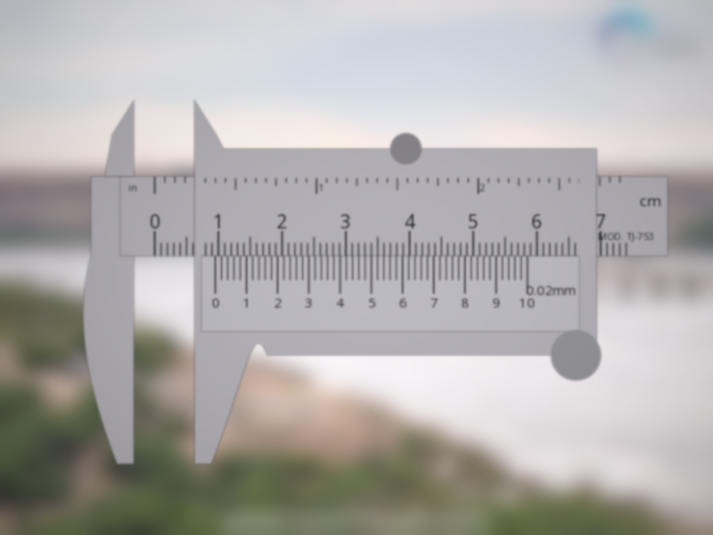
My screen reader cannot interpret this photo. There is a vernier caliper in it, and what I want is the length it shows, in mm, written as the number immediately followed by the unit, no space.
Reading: 9.5mm
